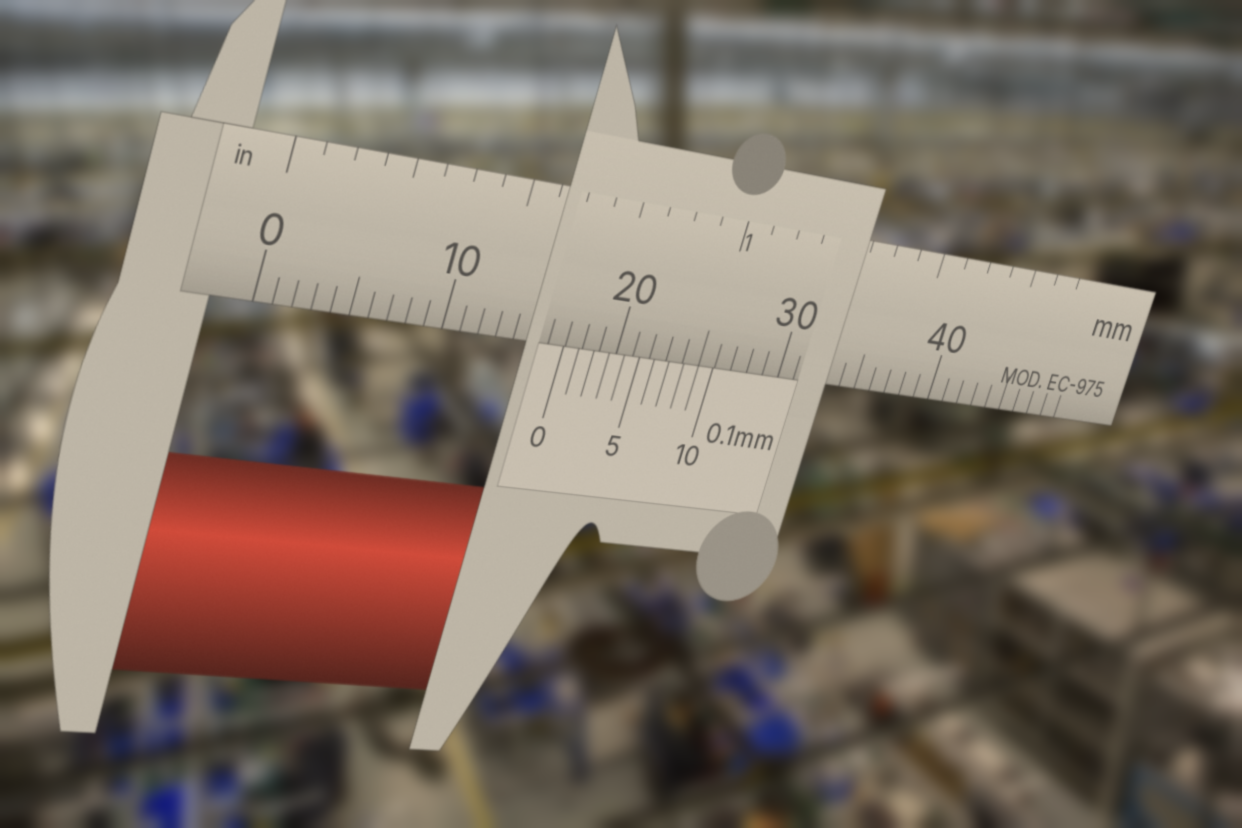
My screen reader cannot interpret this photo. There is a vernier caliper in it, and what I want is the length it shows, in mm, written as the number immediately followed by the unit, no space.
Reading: 16.9mm
